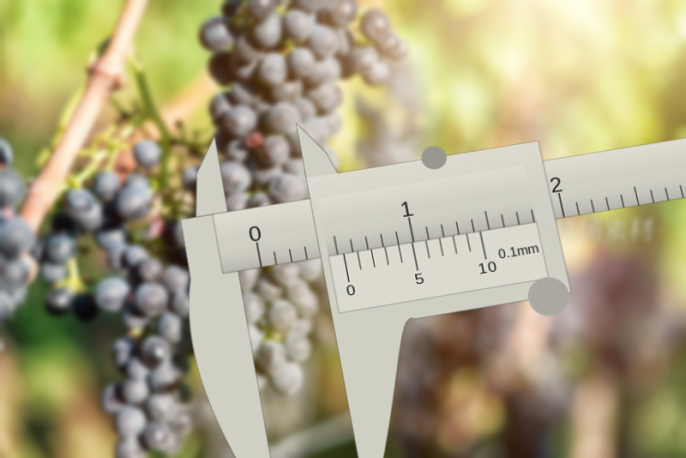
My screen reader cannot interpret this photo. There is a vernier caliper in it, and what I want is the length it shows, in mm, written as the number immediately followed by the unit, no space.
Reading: 5.4mm
